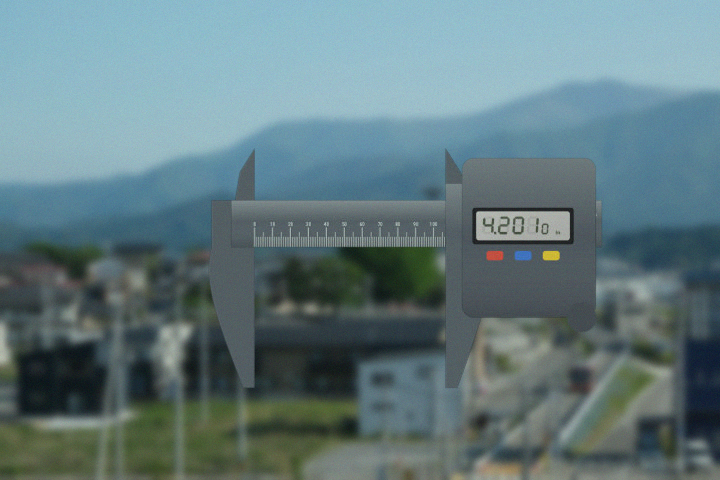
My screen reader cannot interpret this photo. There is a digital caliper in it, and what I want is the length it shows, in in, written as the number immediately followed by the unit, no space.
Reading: 4.2010in
